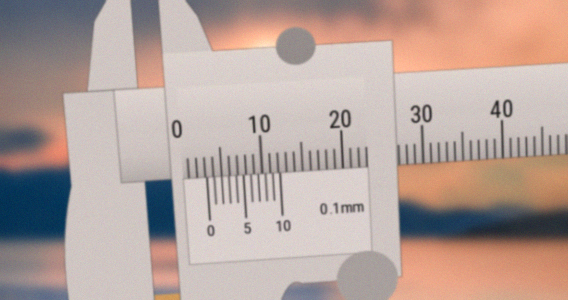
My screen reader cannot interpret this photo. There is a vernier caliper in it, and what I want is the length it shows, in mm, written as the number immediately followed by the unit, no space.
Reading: 3.2mm
